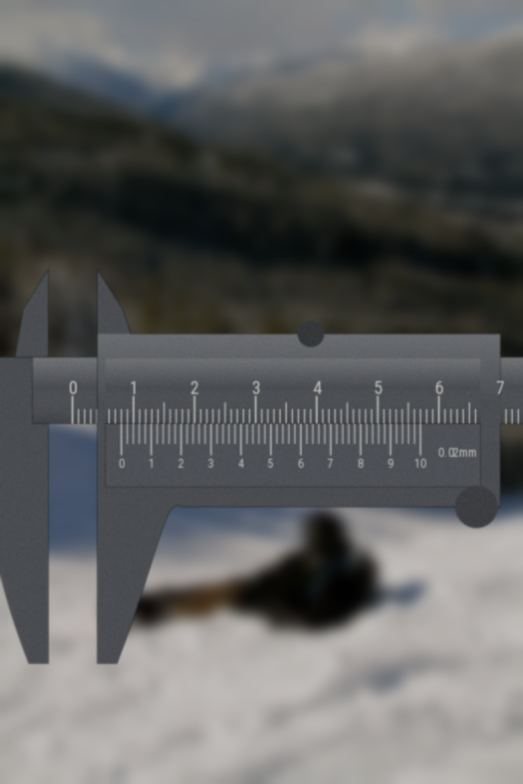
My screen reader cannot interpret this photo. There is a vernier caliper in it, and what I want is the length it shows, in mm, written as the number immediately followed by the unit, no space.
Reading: 8.0mm
